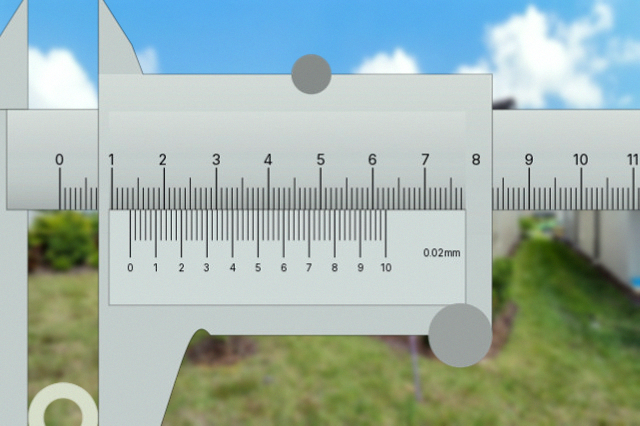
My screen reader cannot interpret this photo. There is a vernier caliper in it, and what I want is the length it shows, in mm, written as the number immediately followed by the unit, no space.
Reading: 13.5mm
